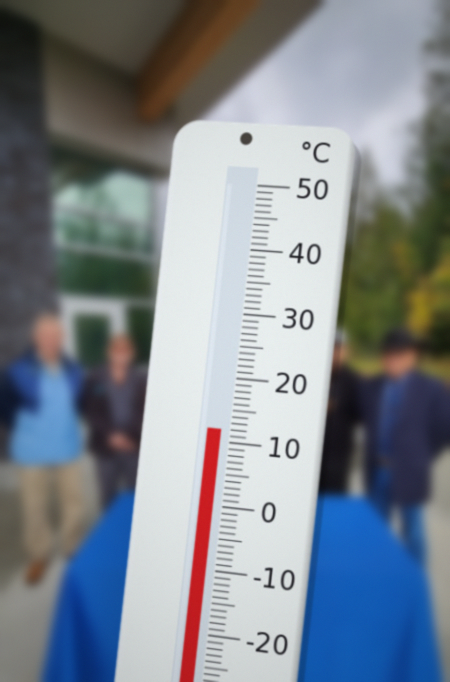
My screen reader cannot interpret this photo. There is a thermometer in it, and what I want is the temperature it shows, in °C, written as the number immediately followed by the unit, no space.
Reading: 12°C
